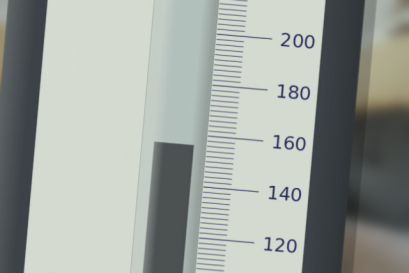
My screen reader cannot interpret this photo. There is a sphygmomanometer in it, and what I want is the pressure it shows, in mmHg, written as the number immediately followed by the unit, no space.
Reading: 156mmHg
